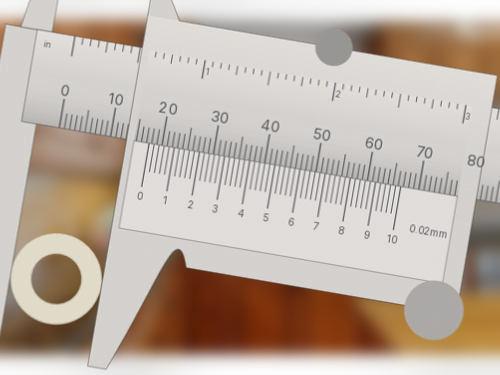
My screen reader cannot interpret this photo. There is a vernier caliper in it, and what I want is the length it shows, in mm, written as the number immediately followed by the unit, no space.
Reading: 17.5mm
